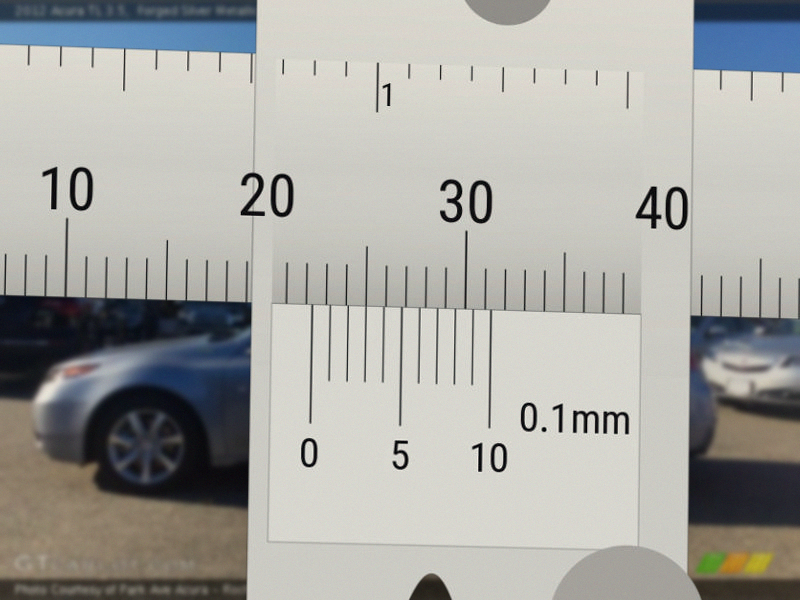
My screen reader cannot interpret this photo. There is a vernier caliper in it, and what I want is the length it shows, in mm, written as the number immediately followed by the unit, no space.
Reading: 22.3mm
